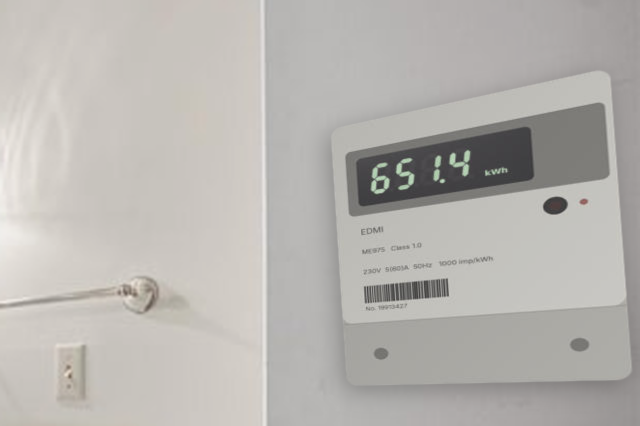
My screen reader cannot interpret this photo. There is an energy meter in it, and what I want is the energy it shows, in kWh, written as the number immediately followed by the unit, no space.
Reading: 651.4kWh
